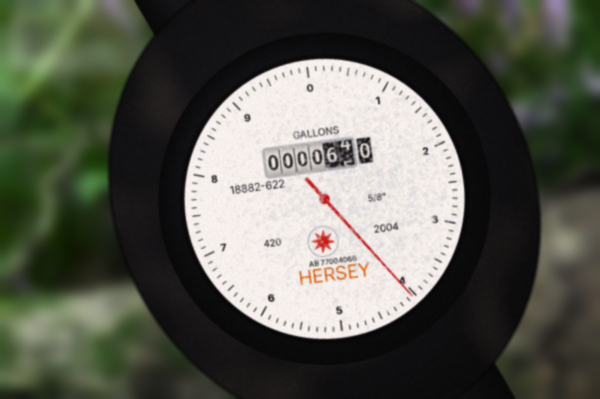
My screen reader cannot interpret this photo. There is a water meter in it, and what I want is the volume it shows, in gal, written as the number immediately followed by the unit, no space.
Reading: 644.0gal
